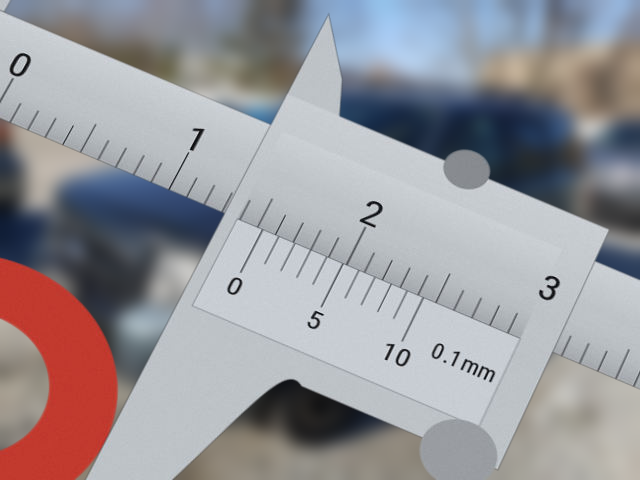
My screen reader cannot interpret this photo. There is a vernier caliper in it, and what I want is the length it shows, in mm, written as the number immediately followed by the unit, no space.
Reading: 15.3mm
